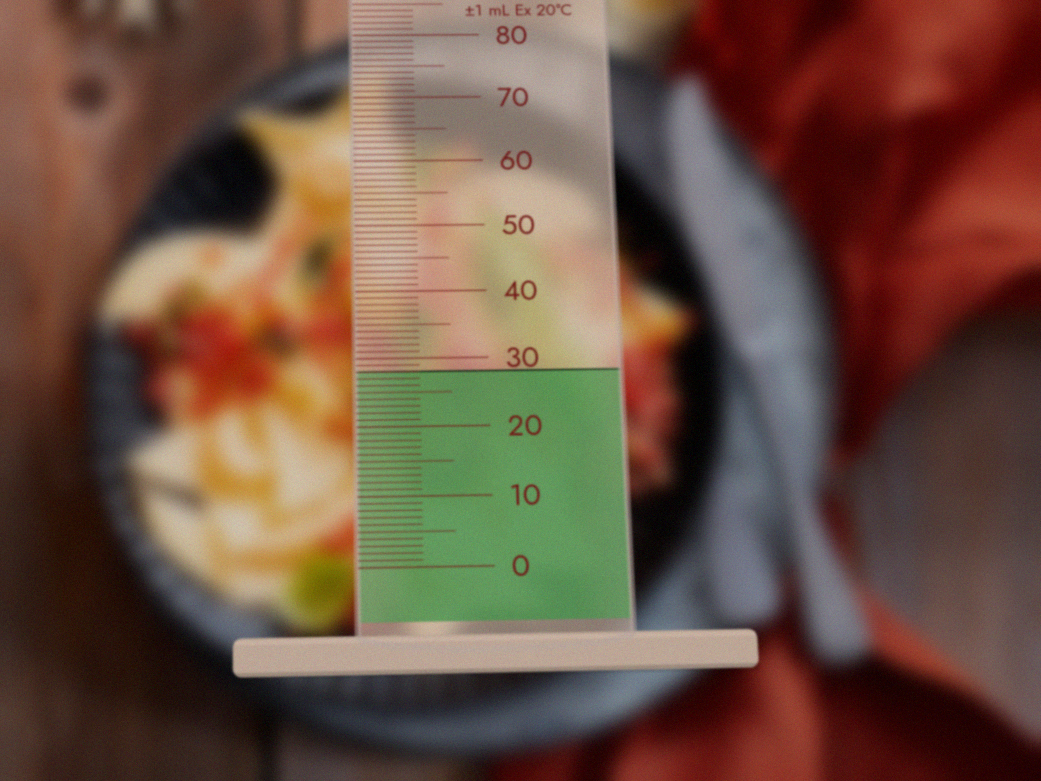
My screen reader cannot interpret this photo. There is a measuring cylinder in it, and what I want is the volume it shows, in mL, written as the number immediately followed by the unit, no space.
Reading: 28mL
